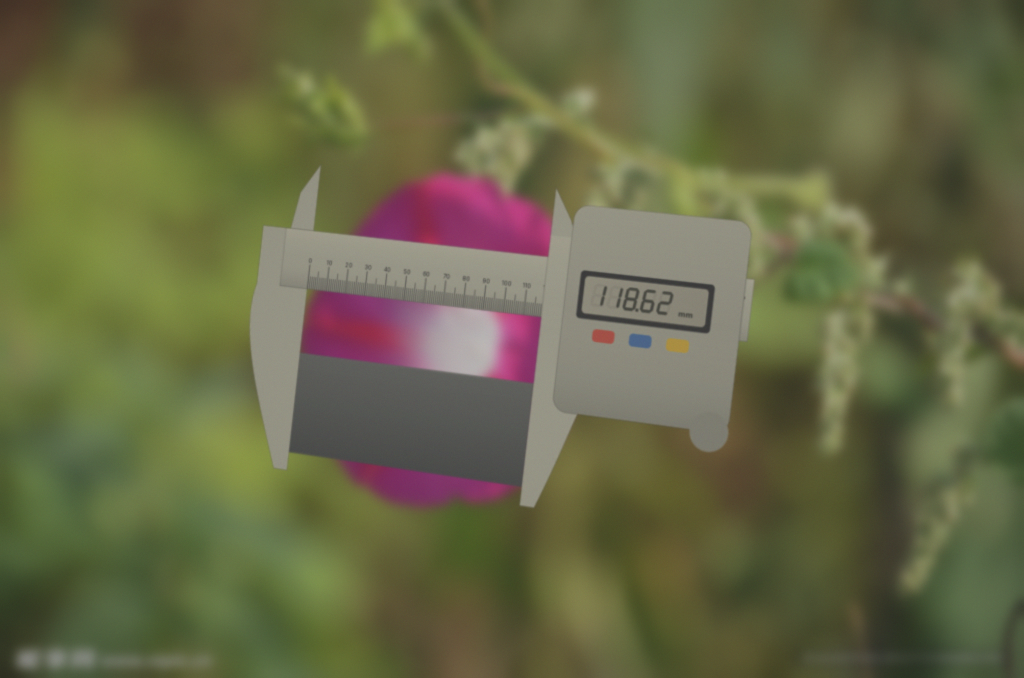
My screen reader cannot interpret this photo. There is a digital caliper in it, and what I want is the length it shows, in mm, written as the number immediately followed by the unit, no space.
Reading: 118.62mm
